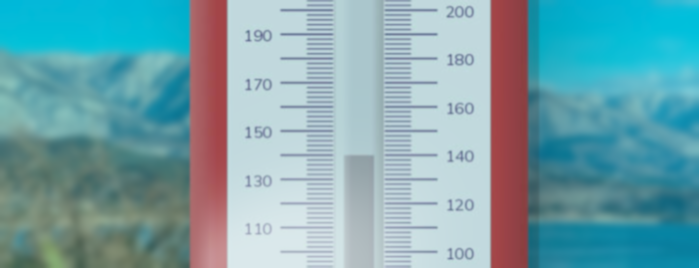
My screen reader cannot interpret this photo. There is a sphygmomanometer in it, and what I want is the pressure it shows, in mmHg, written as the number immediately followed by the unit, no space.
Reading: 140mmHg
